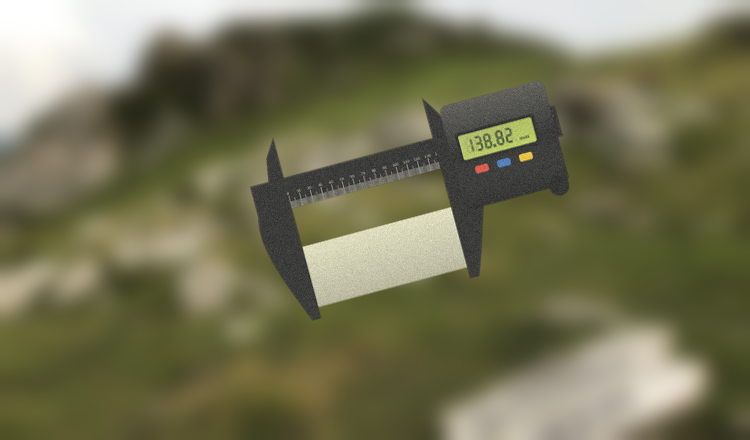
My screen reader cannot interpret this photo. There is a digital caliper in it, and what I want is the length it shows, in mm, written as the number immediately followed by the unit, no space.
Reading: 138.82mm
